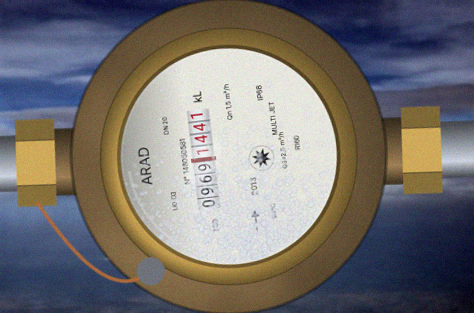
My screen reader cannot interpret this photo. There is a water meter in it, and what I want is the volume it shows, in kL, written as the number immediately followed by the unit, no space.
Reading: 969.1441kL
